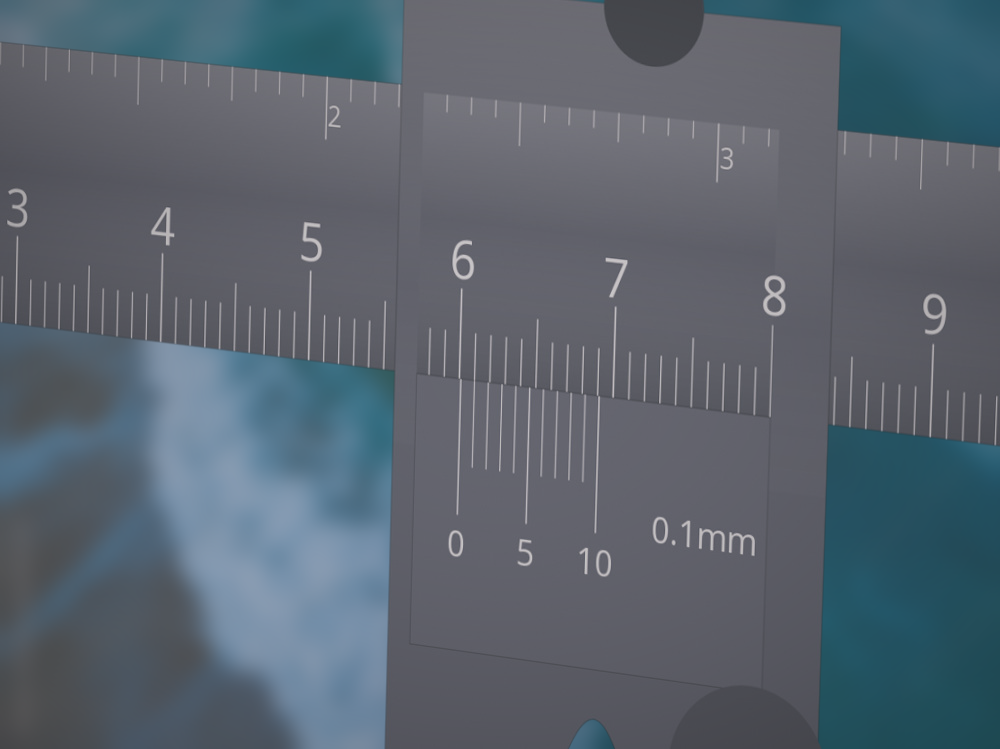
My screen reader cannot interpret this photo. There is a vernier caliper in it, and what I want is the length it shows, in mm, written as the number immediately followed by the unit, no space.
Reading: 60.1mm
